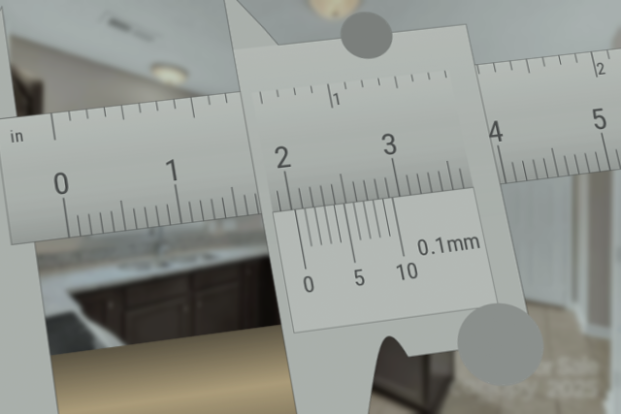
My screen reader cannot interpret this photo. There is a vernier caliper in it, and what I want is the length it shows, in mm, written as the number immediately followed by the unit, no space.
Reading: 20.3mm
